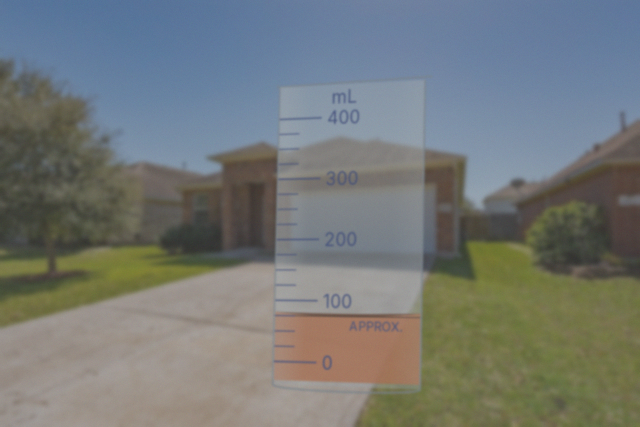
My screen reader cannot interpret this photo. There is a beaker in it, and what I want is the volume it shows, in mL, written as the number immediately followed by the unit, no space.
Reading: 75mL
